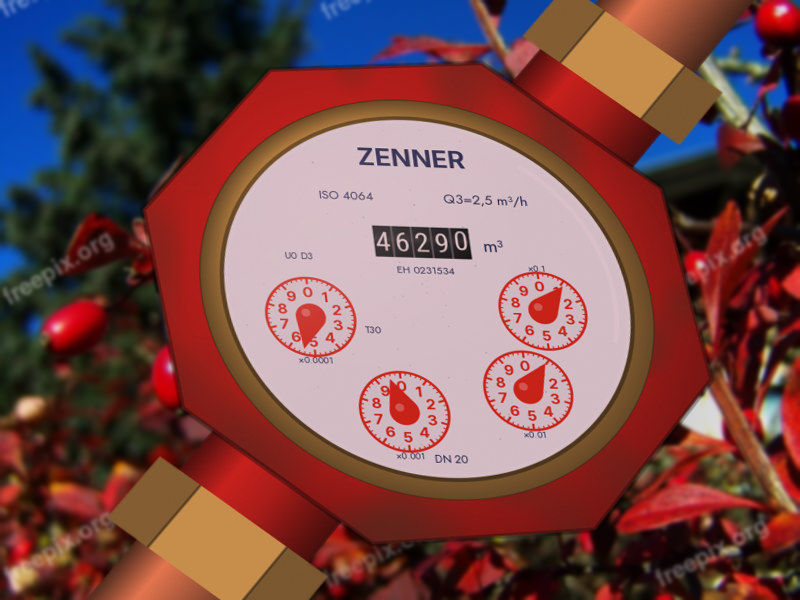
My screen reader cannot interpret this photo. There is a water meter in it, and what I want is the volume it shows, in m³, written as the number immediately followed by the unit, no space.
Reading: 46290.1095m³
